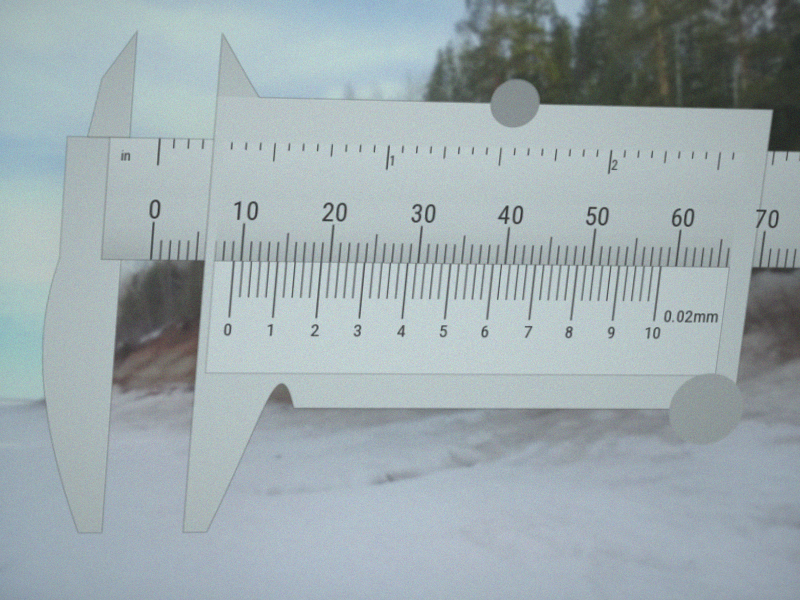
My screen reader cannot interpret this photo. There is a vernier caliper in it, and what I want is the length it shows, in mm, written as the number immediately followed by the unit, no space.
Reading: 9.2mm
